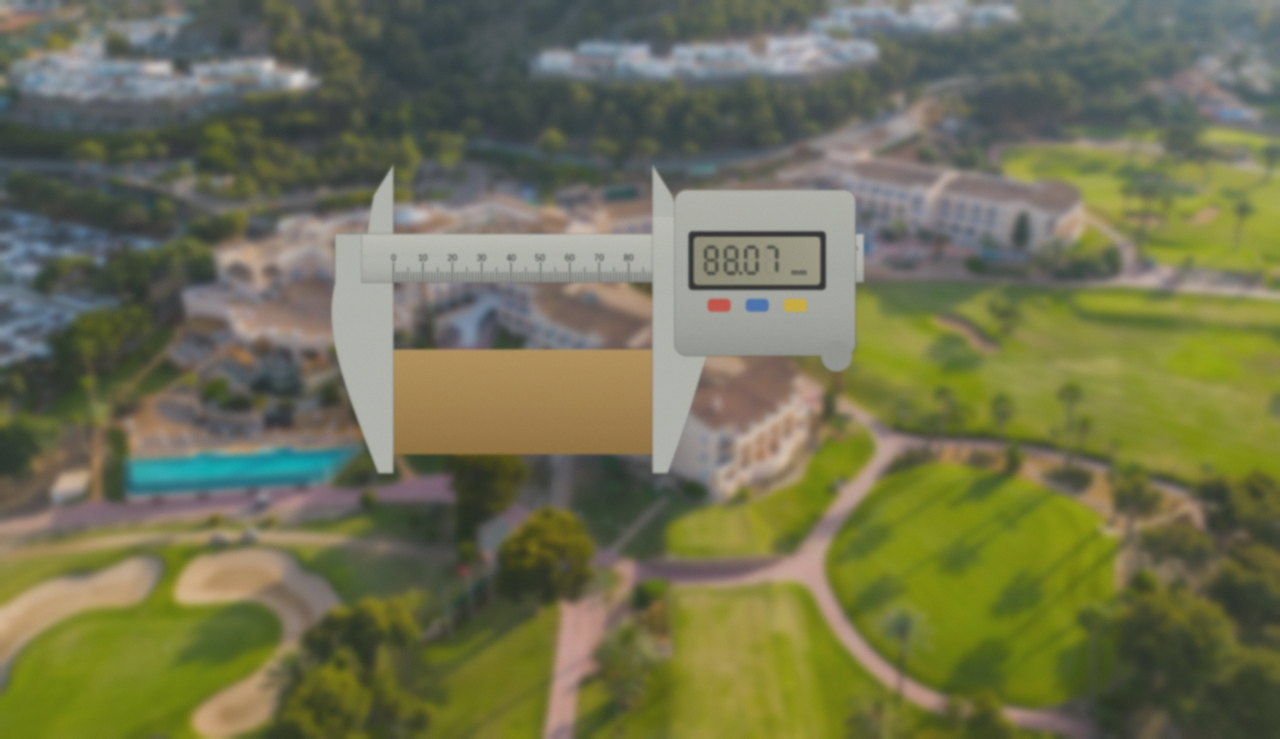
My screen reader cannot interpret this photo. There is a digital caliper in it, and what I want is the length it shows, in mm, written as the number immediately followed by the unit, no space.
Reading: 88.07mm
